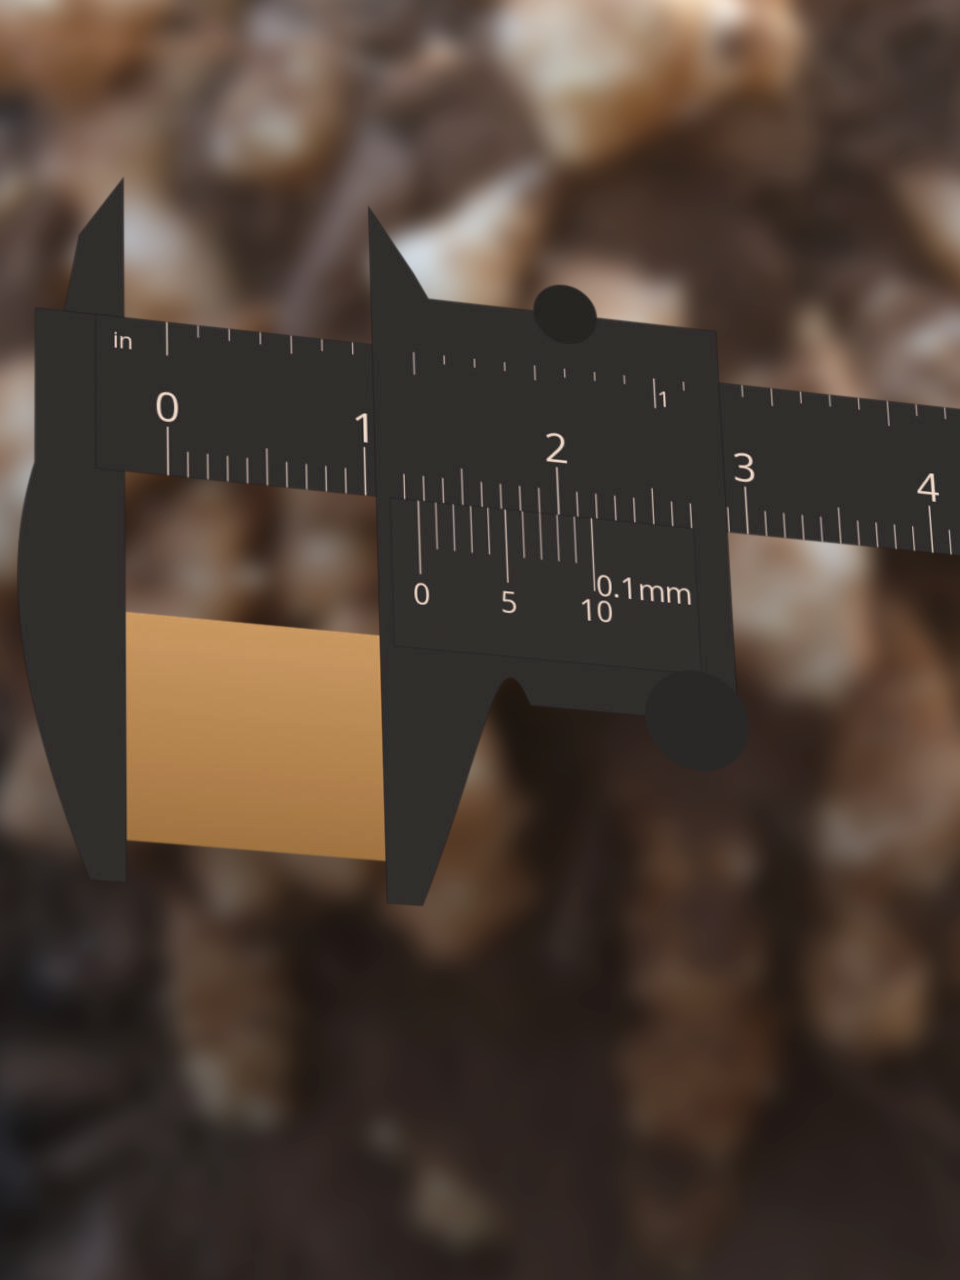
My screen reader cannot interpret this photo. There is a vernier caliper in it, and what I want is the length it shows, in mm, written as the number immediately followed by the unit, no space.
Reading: 12.7mm
